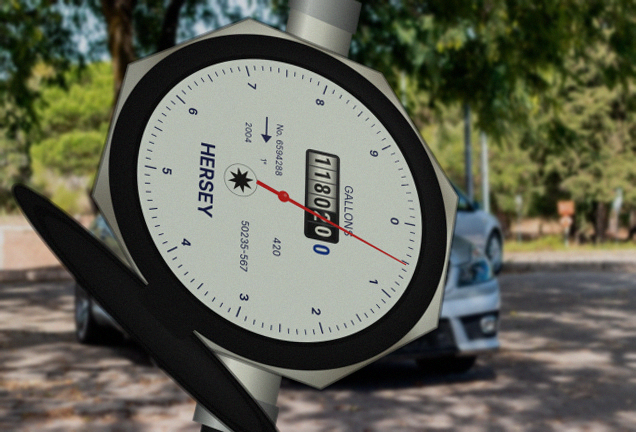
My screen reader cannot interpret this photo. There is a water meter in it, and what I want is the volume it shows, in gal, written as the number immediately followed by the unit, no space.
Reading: 1180200.5gal
